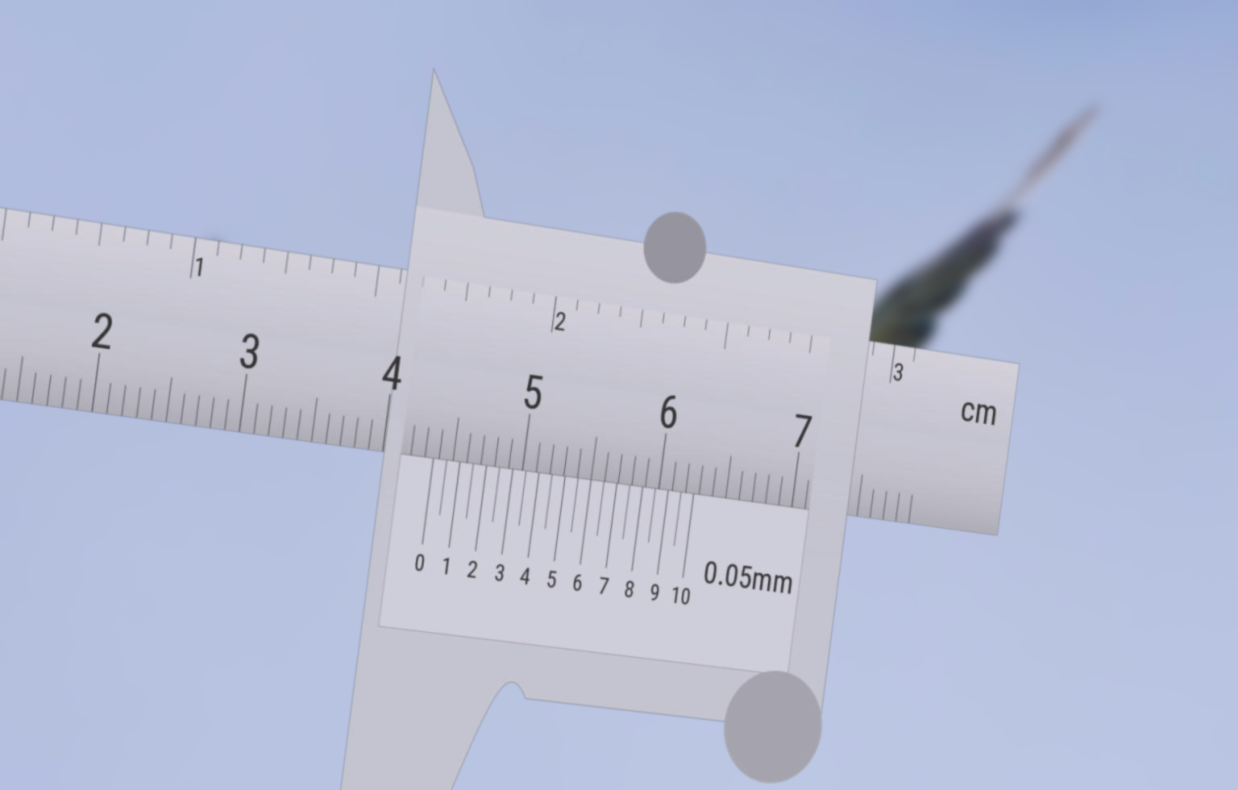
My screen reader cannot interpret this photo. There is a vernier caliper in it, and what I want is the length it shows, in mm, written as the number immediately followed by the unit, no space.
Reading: 43.6mm
